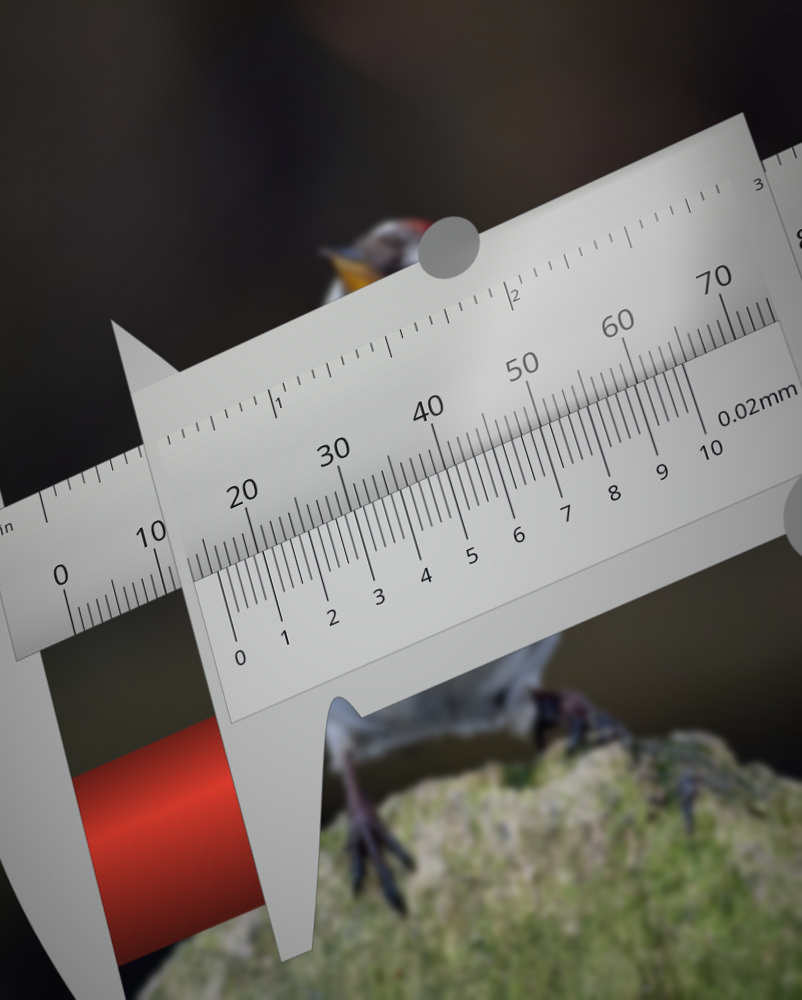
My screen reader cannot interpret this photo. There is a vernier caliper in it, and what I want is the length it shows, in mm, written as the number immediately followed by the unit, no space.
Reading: 15.6mm
